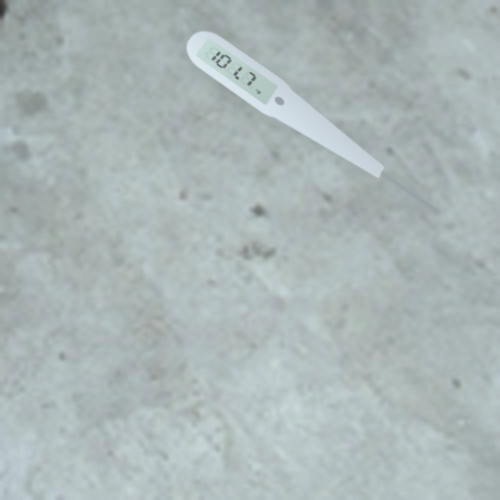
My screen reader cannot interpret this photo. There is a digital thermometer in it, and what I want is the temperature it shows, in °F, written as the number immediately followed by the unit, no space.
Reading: 101.7°F
